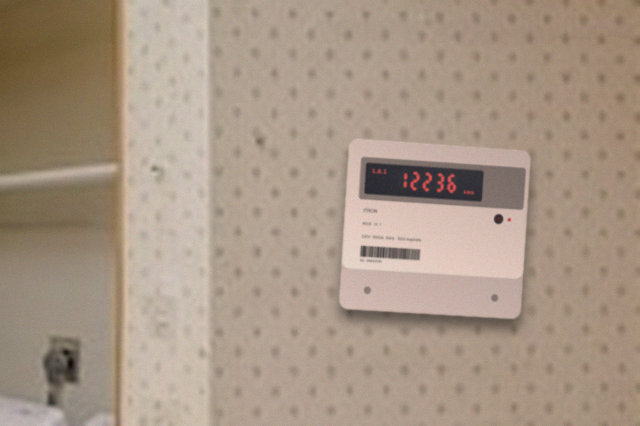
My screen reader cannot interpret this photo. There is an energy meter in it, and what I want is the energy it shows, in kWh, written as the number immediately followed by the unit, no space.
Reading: 12236kWh
